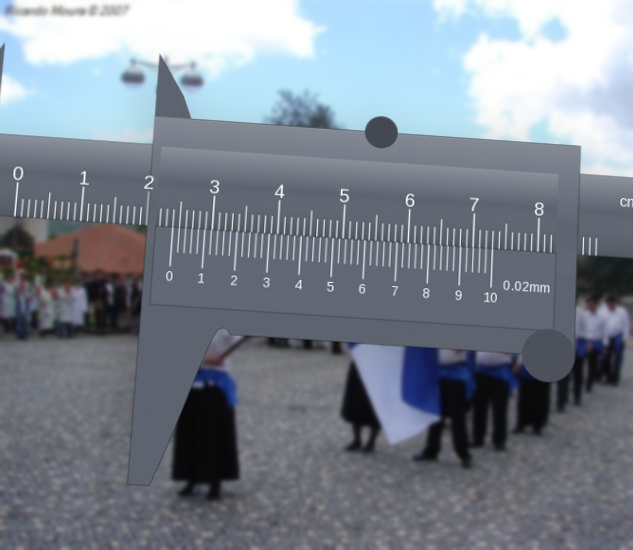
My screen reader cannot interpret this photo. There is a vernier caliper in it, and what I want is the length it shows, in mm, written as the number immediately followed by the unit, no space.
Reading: 24.0mm
